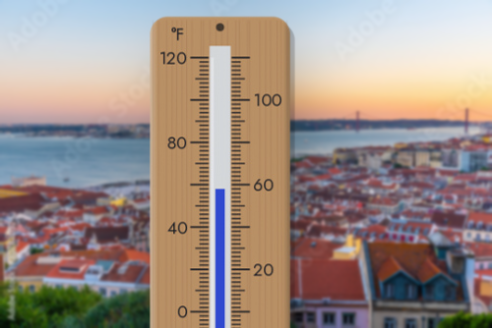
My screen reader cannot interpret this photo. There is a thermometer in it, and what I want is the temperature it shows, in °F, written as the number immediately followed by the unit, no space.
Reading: 58°F
